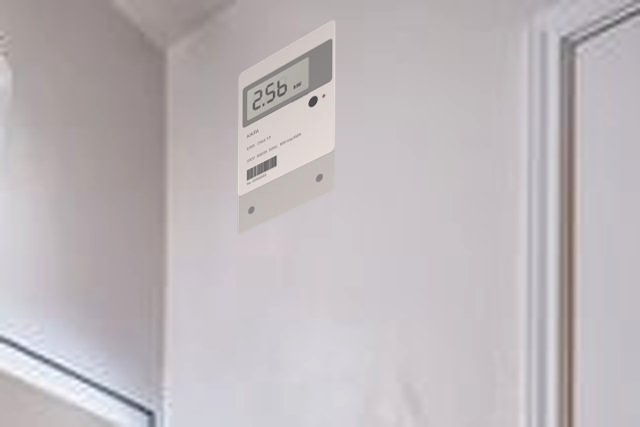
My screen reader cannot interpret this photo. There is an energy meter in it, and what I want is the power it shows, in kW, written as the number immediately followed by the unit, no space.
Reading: 2.56kW
